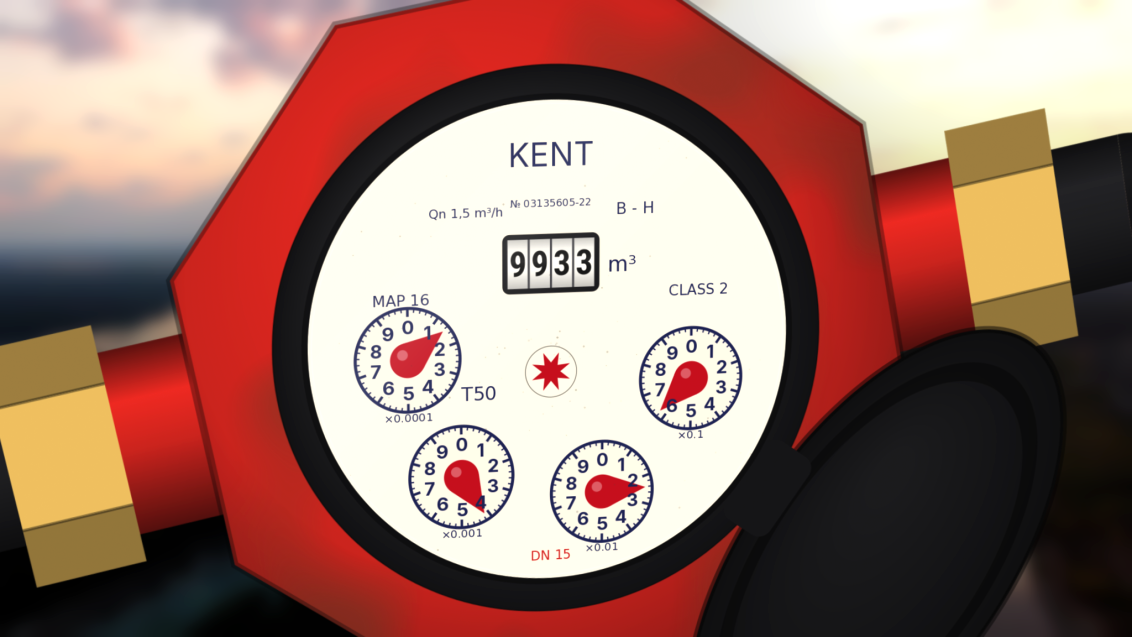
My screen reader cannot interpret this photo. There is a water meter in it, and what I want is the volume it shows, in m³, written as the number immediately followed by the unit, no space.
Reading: 9933.6241m³
